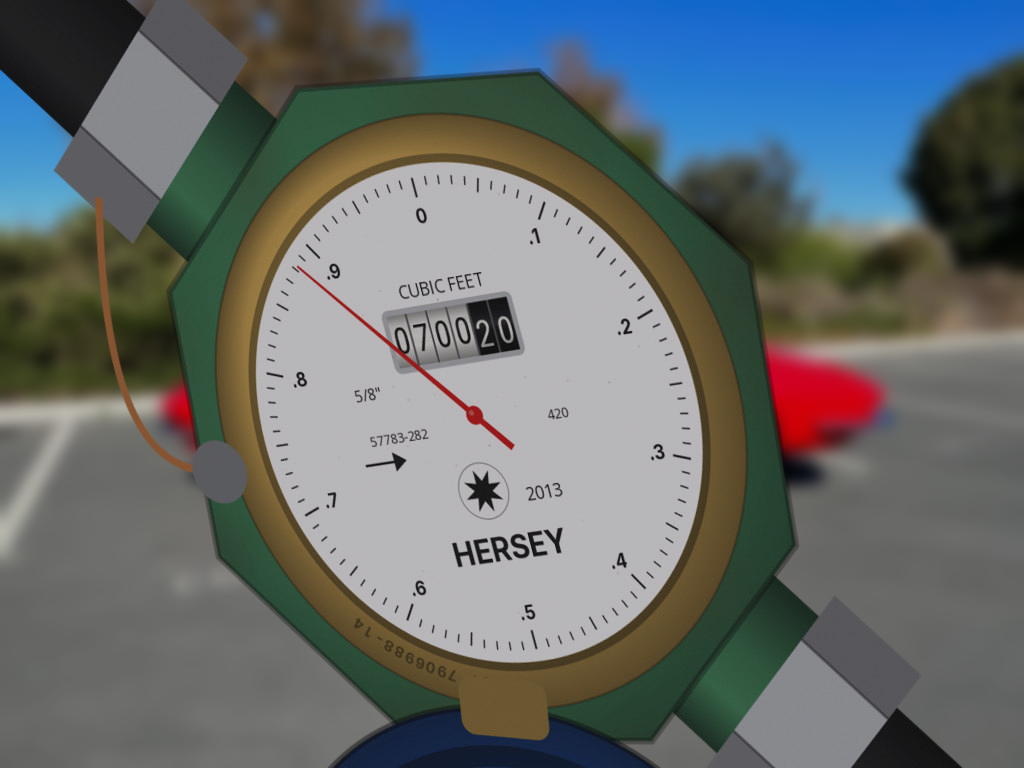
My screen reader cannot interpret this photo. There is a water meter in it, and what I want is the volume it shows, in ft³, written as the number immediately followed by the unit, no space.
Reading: 70019.88ft³
